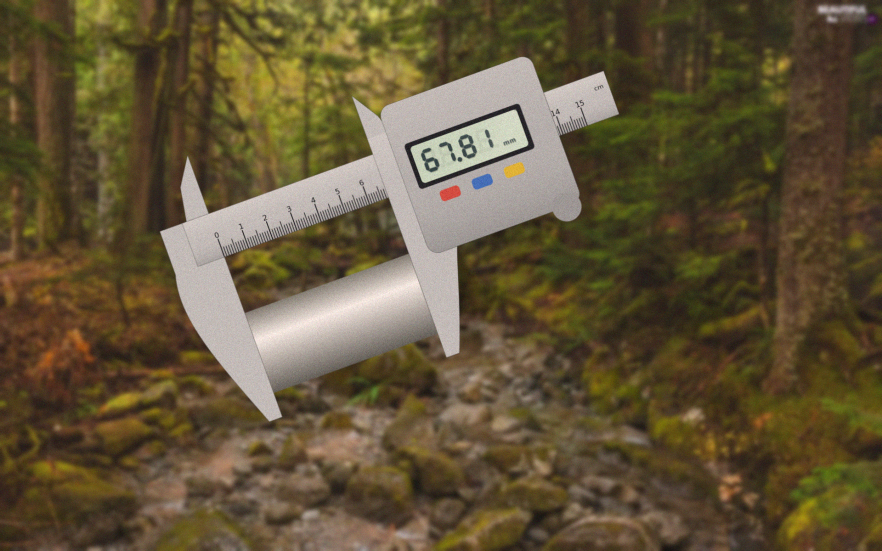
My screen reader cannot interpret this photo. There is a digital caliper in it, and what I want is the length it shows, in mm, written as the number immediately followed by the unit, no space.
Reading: 67.81mm
